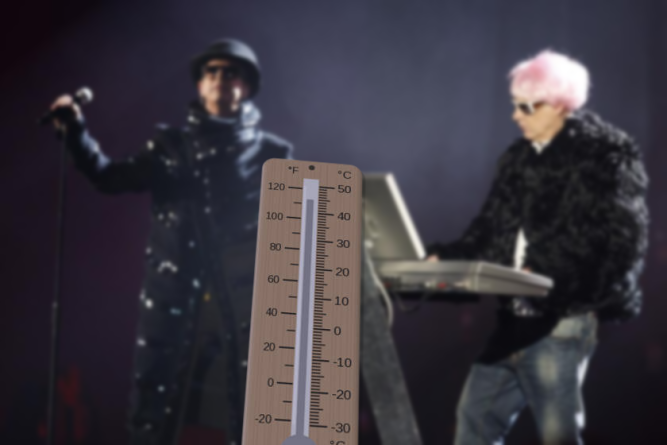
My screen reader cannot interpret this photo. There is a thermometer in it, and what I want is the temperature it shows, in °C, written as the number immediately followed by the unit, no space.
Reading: 45°C
